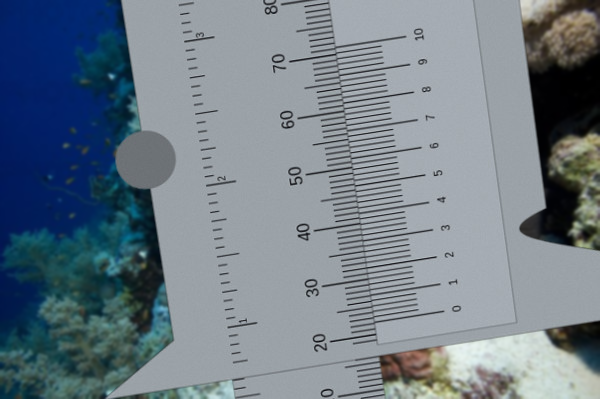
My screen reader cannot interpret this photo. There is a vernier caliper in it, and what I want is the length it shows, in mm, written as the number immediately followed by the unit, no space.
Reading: 22.2mm
